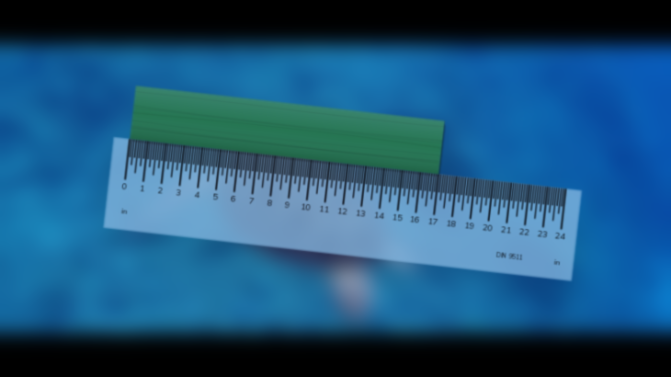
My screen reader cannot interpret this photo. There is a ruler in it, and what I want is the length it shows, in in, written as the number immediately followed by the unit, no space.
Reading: 17in
